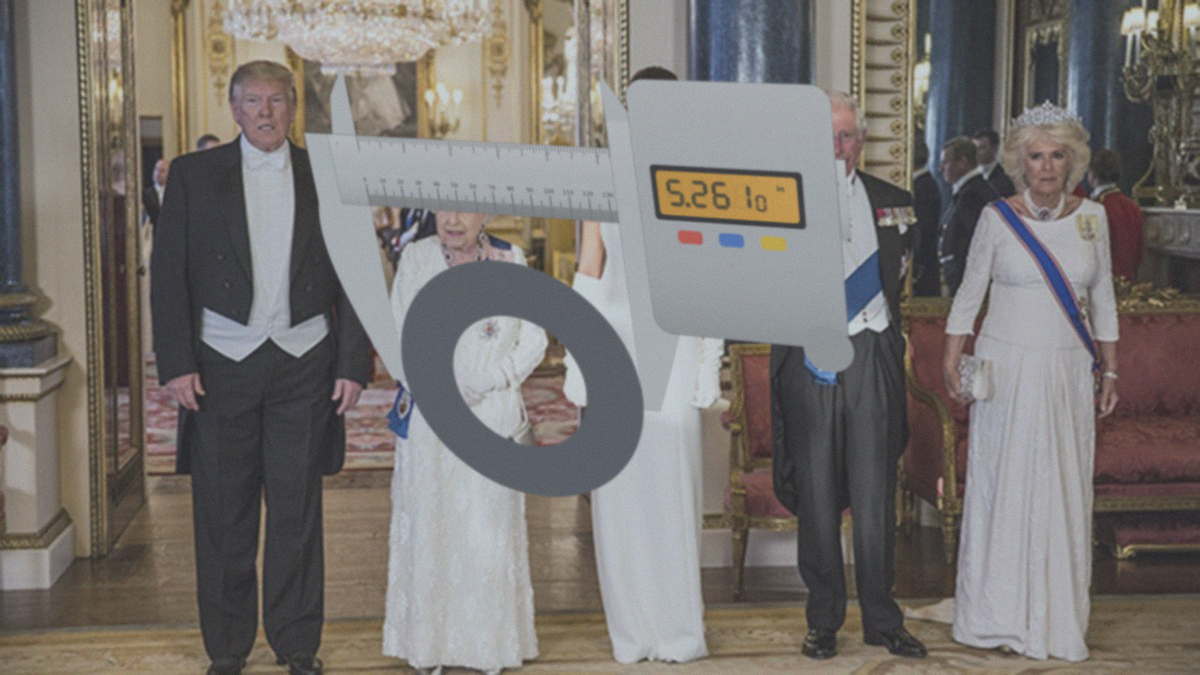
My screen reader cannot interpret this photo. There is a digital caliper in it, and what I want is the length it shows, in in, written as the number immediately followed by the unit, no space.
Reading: 5.2610in
